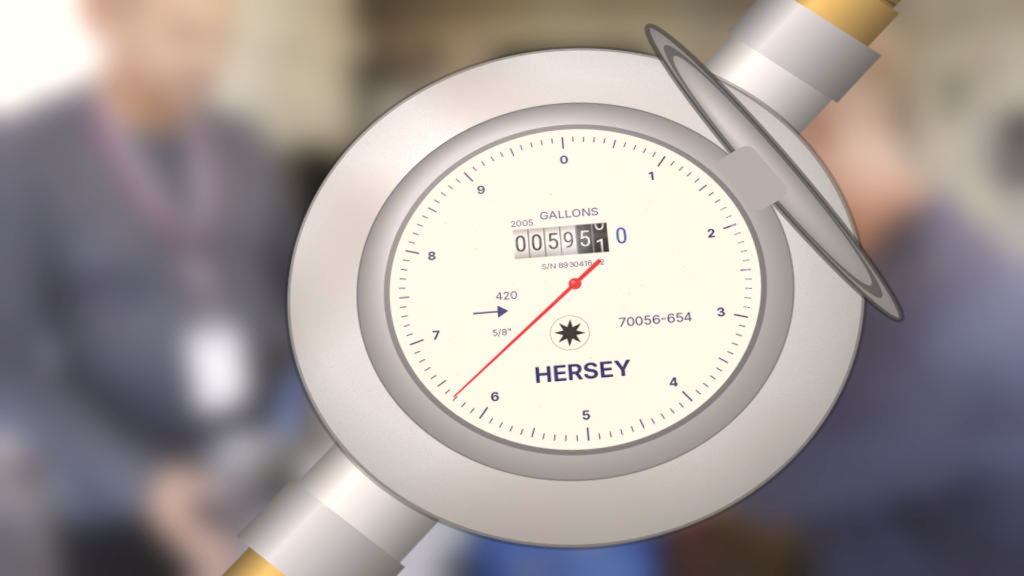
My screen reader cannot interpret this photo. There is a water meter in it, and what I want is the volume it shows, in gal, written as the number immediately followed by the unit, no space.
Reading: 59506.3gal
